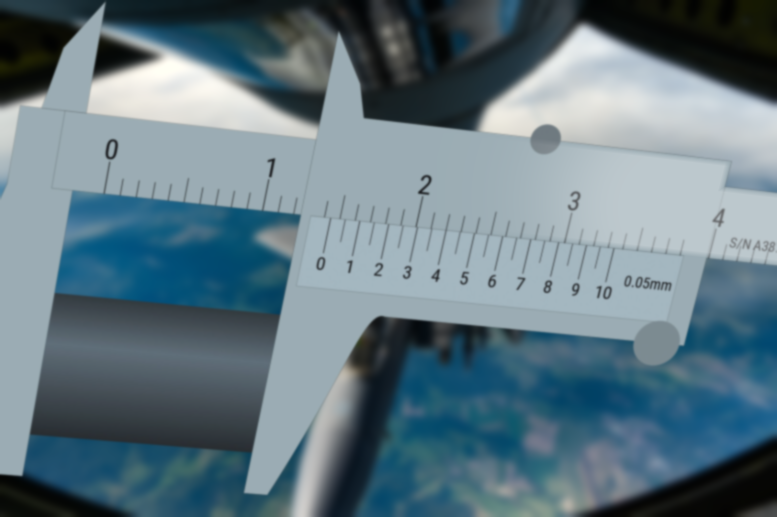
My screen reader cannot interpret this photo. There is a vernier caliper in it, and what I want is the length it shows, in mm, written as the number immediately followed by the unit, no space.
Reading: 14.4mm
